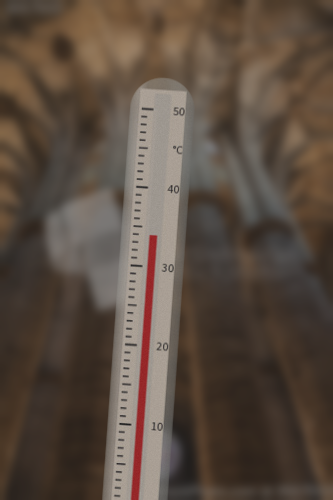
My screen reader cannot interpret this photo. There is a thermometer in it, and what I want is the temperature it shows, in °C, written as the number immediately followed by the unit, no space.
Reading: 34°C
